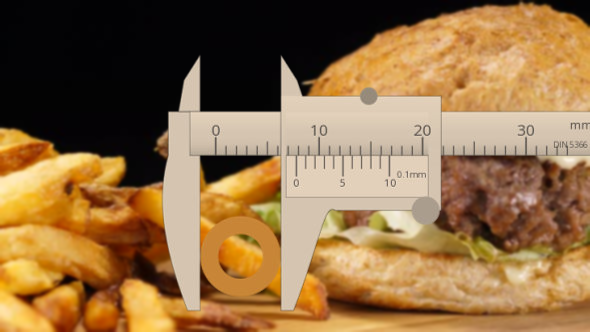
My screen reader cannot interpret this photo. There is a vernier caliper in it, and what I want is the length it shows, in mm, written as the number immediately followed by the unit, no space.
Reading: 7.8mm
